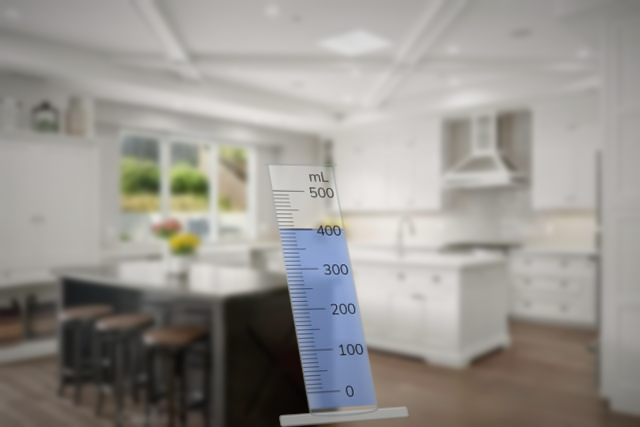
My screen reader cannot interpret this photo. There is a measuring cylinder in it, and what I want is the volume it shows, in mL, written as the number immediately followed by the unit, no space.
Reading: 400mL
